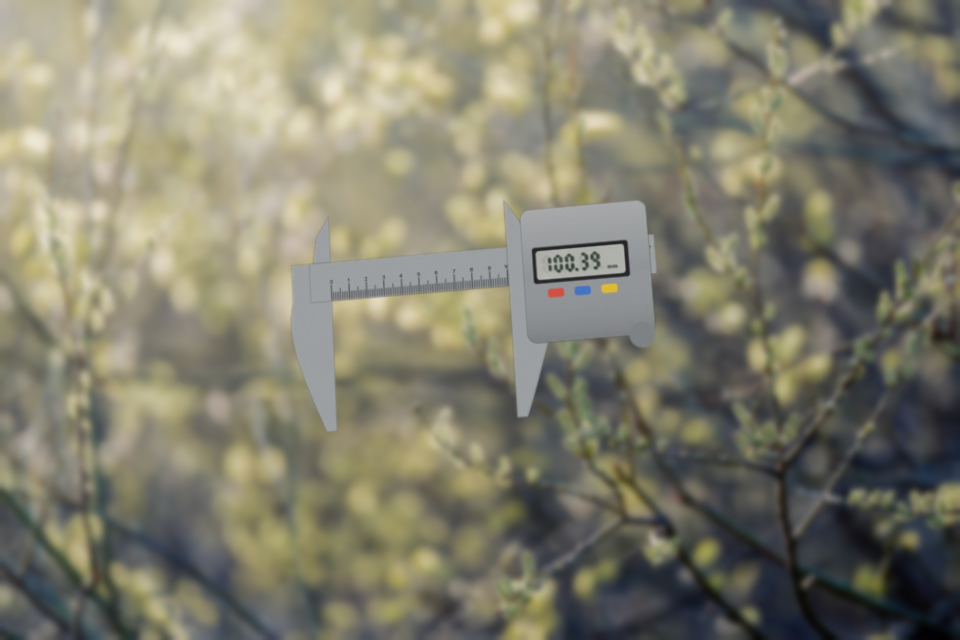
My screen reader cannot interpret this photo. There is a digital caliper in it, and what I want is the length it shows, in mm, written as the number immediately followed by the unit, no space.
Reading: 100.39mm
